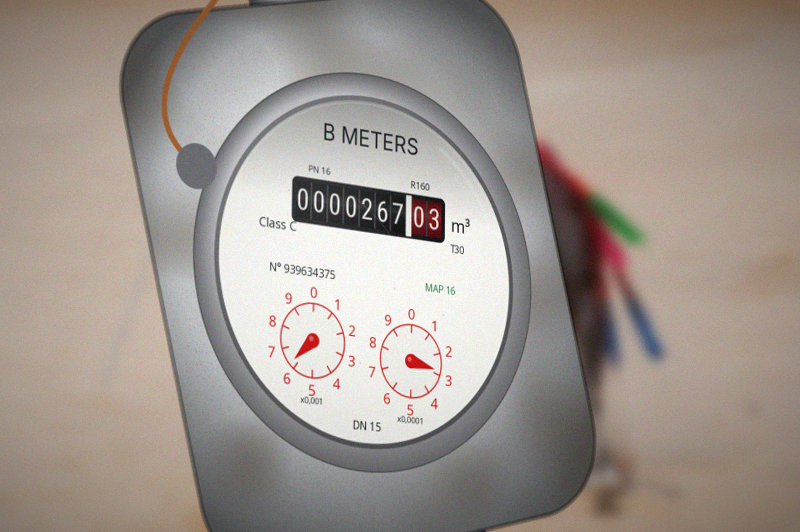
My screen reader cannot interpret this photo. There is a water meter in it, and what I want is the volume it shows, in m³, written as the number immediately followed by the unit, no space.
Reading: 267.0362m³
